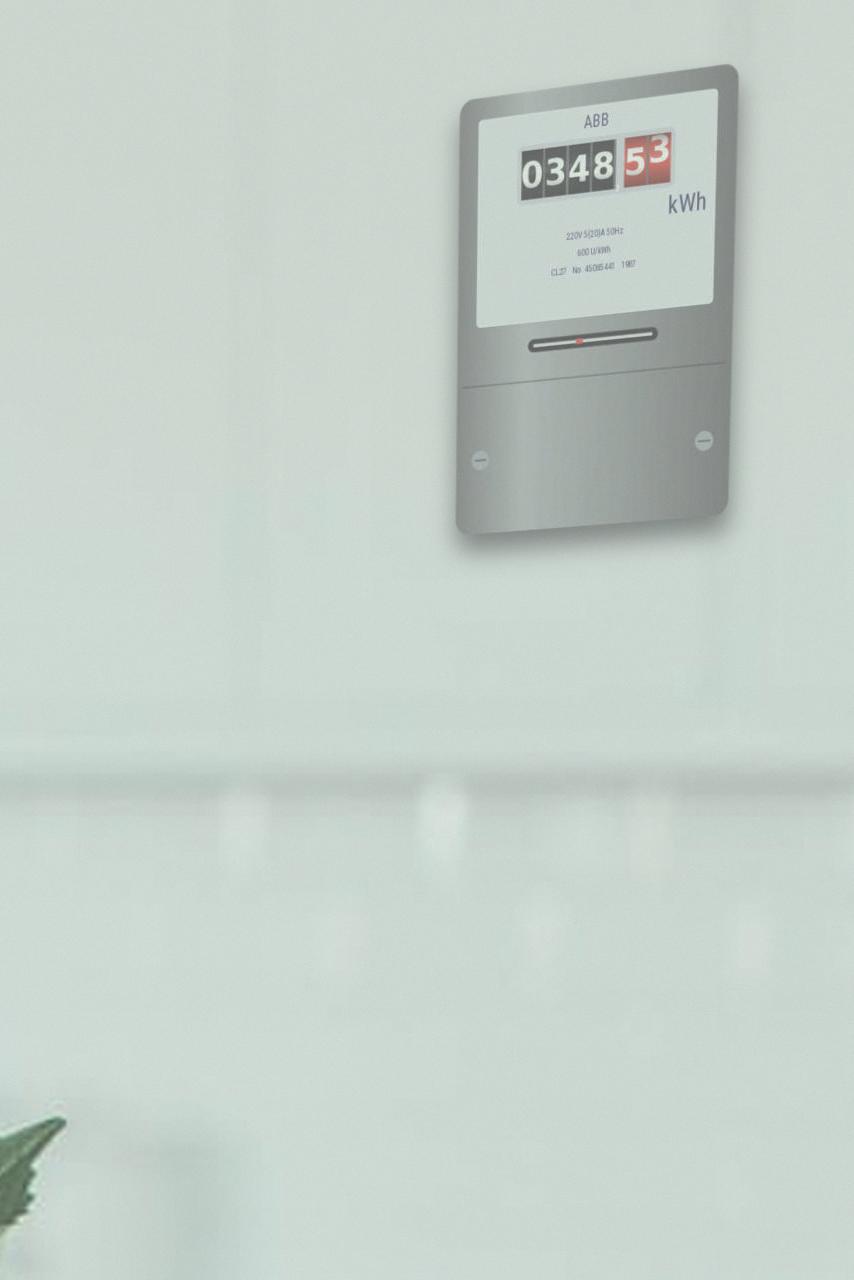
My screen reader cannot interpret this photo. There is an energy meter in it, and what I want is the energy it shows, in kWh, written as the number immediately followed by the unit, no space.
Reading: 348.53kWh
